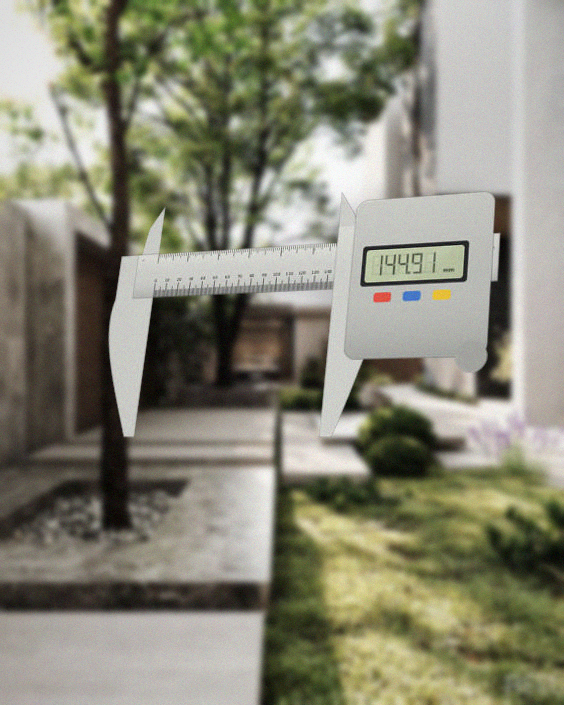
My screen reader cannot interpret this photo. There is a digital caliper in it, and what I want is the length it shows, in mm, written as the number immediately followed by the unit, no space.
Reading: 144.91mm
